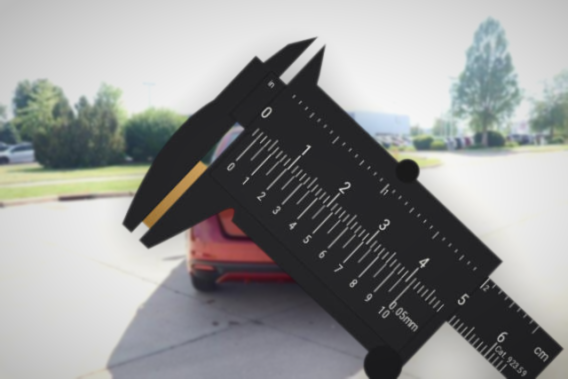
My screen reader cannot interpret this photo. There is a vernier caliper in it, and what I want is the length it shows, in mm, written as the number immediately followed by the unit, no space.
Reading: 2.0mm
